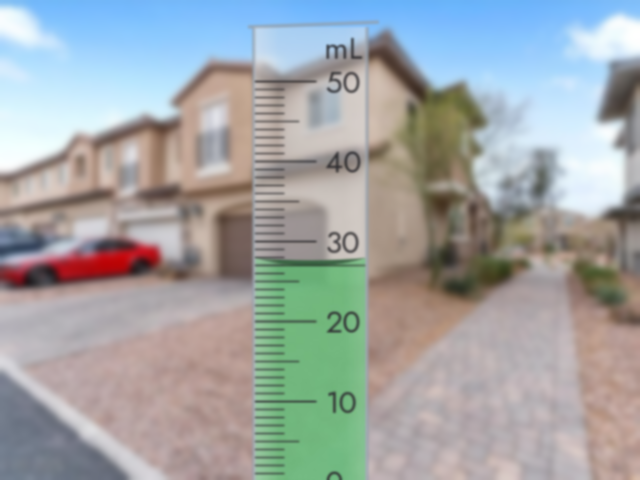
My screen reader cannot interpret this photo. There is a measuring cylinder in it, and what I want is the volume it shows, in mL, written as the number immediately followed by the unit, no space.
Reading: 27mL
